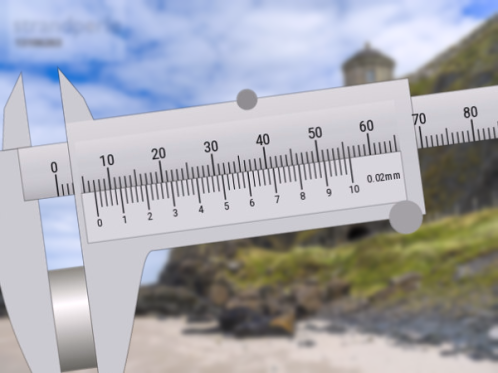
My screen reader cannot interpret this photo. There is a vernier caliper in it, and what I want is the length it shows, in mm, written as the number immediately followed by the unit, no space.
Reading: 7.0mm
